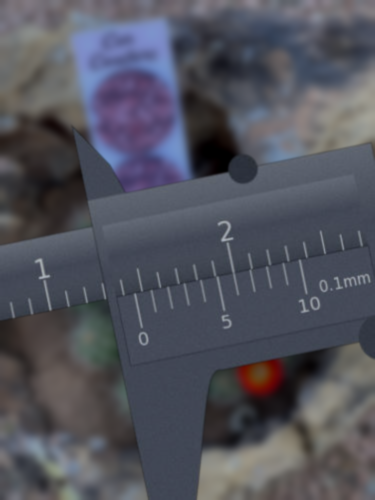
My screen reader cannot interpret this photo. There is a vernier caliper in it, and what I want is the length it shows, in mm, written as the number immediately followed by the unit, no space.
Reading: 14.6mm
